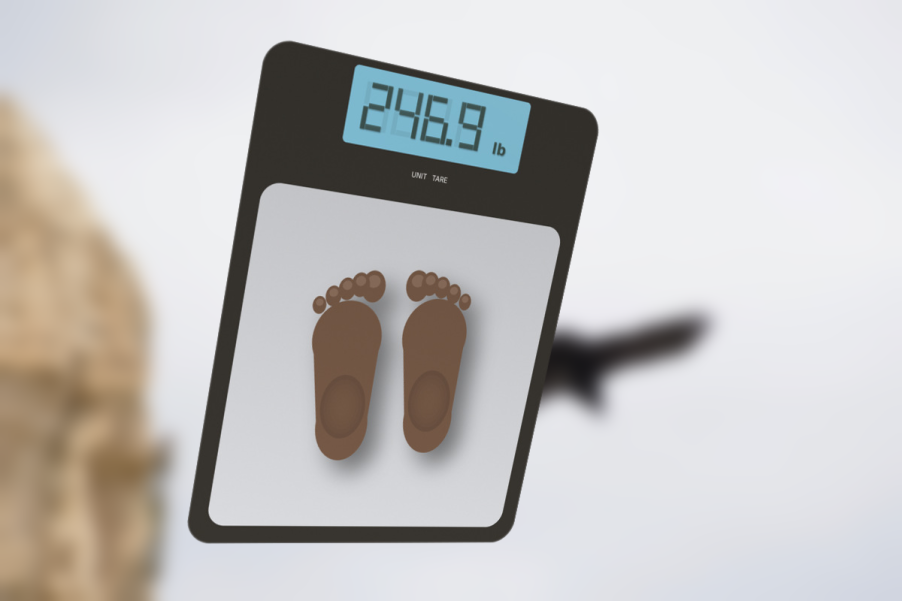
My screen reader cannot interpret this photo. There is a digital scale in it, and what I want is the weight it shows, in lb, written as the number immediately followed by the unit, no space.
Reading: 246.9lb
